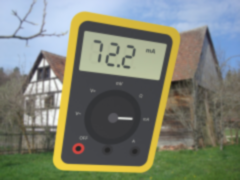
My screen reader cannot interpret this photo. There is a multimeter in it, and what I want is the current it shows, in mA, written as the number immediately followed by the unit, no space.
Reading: 72.2mA
